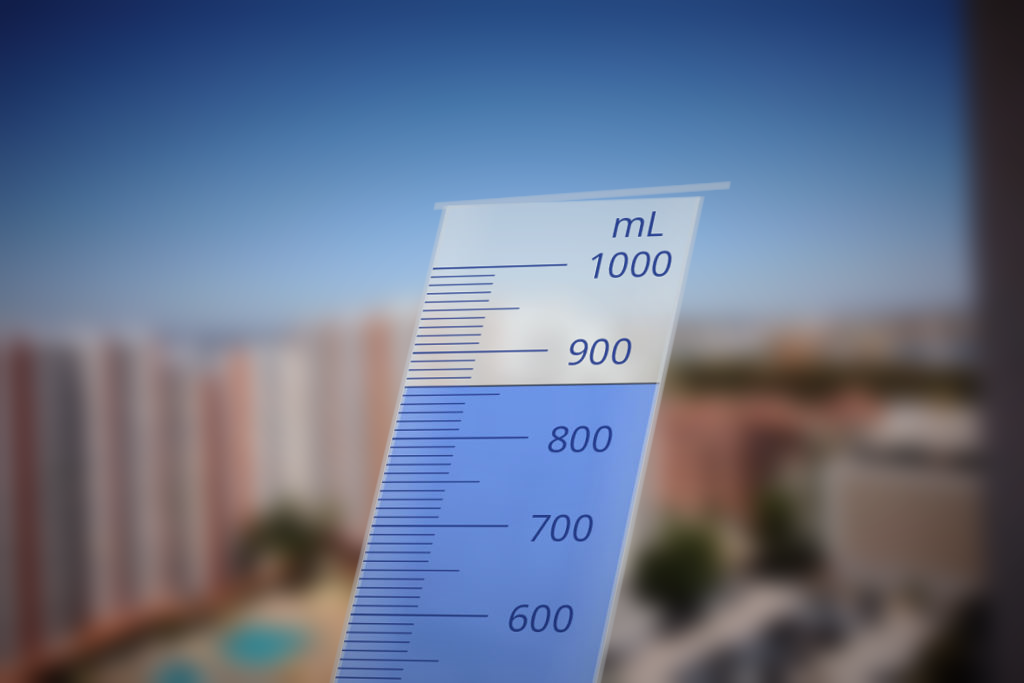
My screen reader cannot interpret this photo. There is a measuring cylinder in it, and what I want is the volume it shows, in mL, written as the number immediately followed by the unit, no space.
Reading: 860mL
